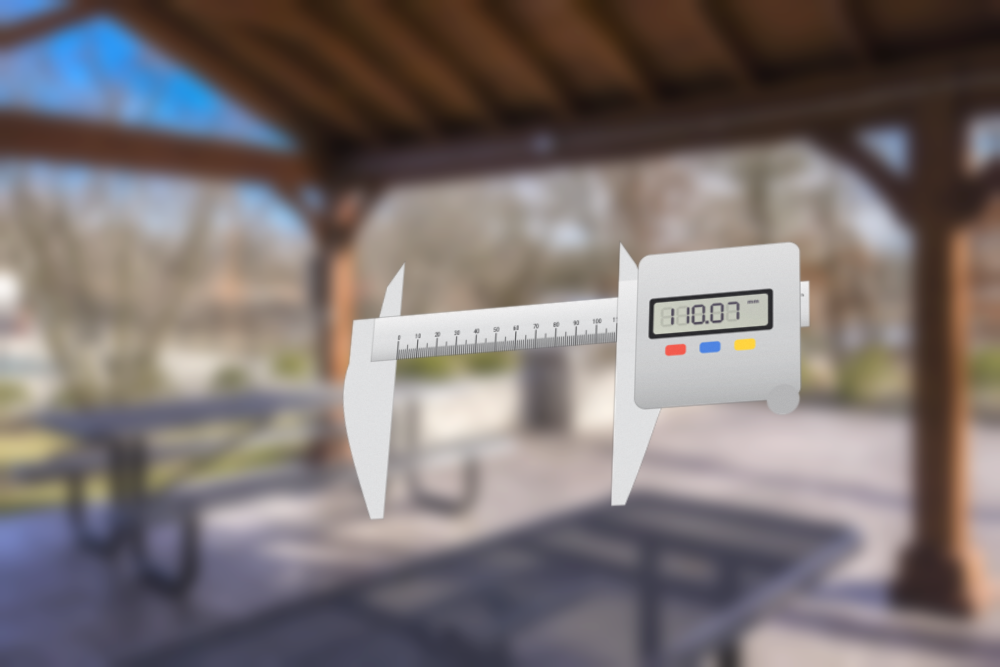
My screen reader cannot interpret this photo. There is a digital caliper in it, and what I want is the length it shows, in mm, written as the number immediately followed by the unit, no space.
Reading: 110.07mm
